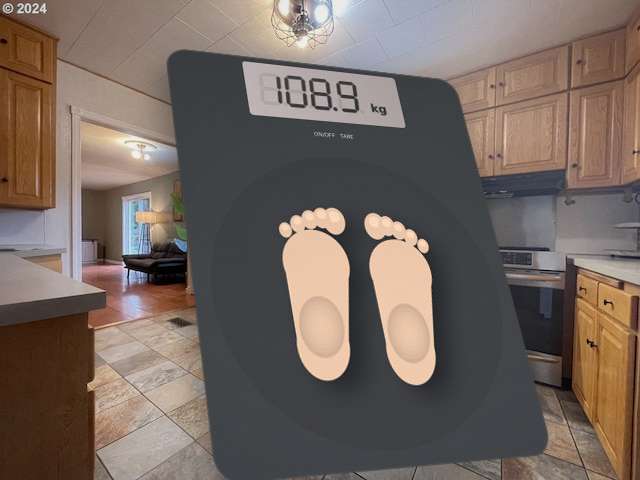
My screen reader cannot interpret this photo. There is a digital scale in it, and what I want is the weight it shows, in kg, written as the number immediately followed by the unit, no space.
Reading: 108.9kg
